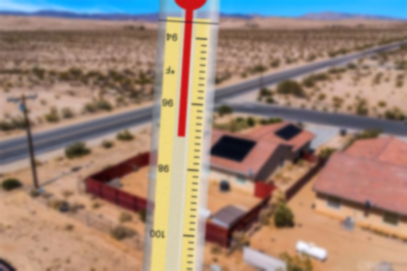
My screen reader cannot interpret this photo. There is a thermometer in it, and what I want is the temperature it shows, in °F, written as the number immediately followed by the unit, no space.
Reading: 97°F
